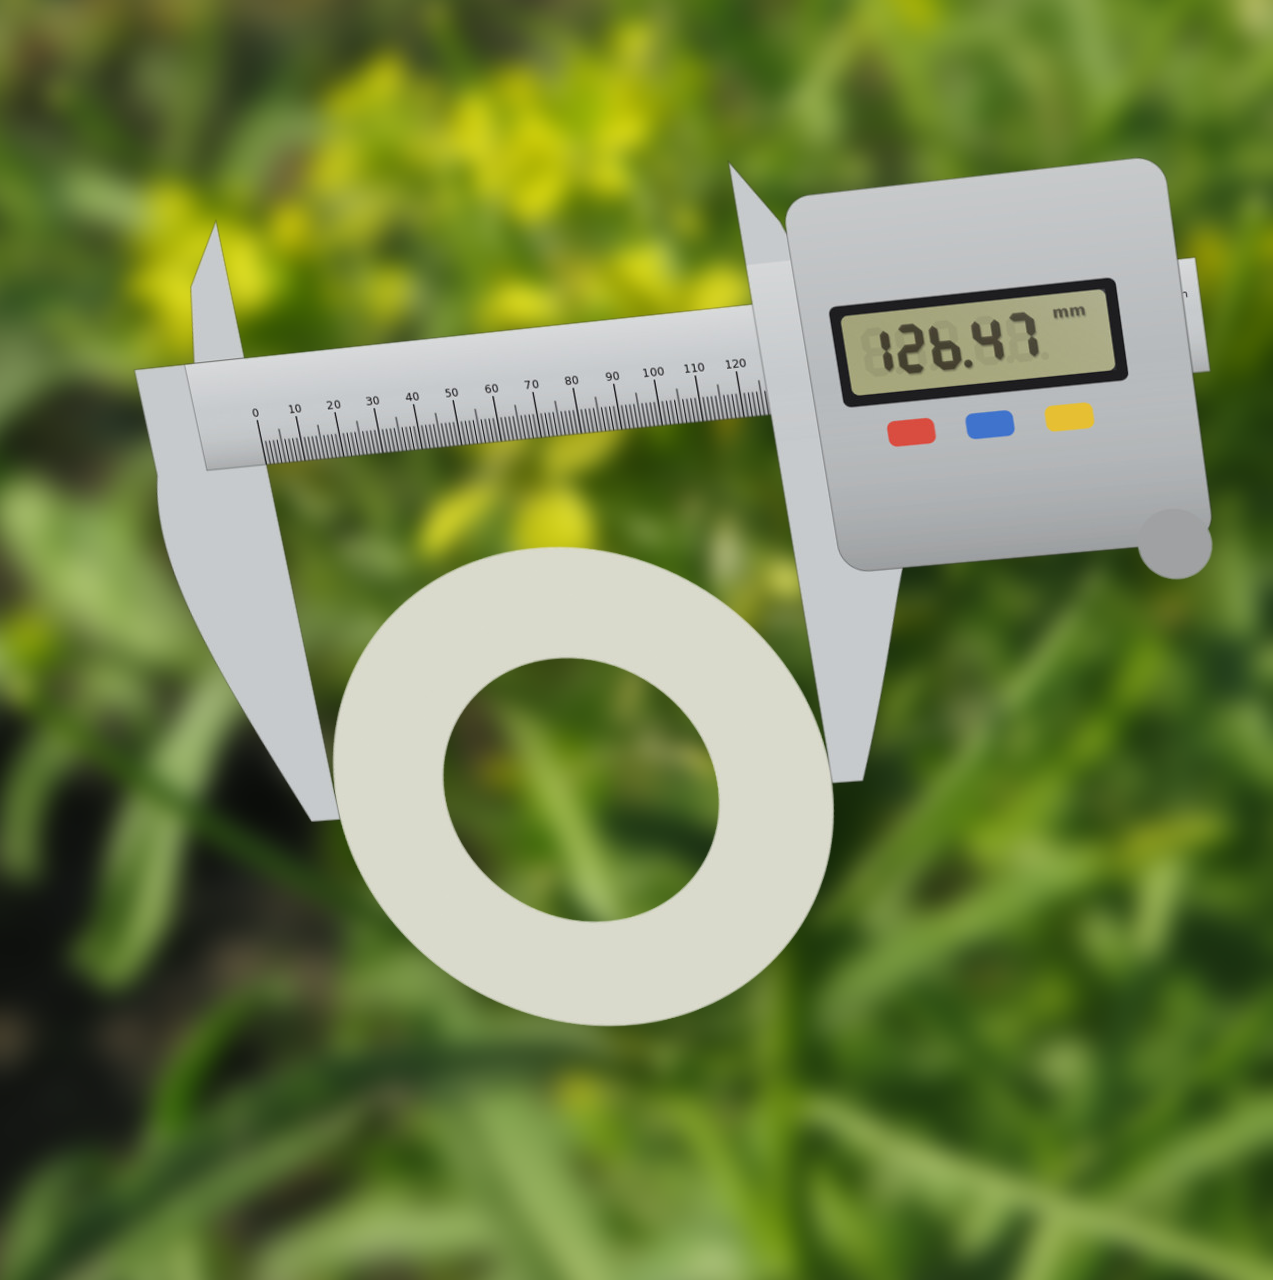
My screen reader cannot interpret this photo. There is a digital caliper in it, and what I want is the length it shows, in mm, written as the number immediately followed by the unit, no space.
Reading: 126.47mm
